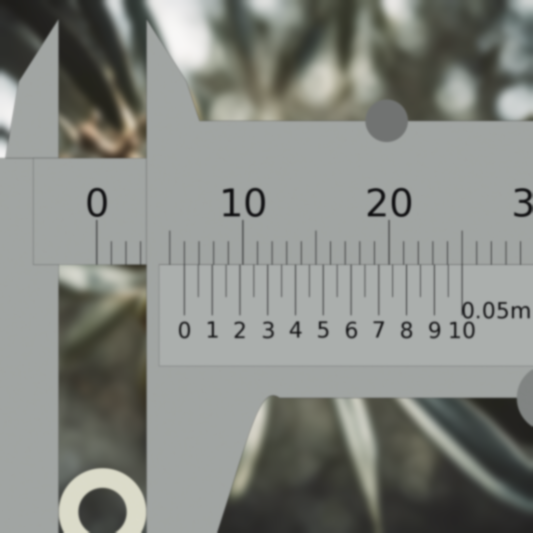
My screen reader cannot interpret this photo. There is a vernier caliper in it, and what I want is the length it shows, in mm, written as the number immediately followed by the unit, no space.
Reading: 6.0mm
